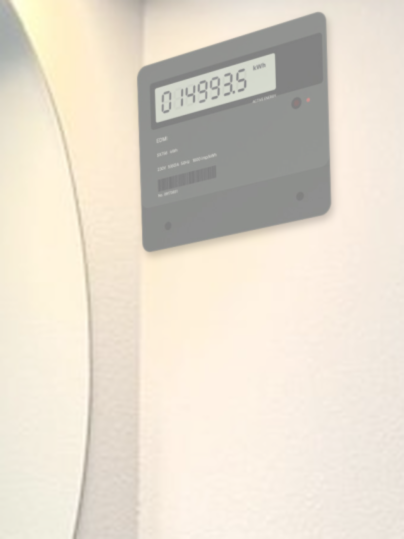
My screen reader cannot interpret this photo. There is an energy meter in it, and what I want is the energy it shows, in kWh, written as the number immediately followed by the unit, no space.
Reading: 14993.5kWh
